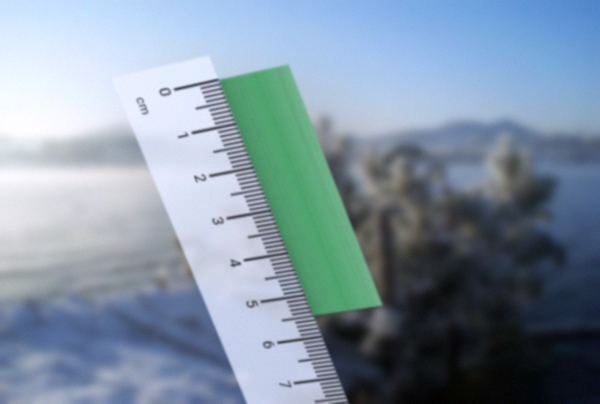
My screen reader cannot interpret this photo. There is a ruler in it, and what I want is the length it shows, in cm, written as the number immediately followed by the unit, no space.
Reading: 5.5cm
